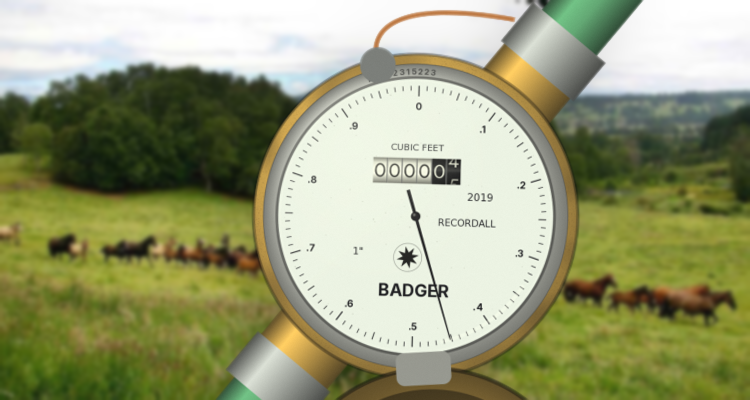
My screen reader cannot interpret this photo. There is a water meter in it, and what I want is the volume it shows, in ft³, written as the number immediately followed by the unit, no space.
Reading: 4.45ft³
